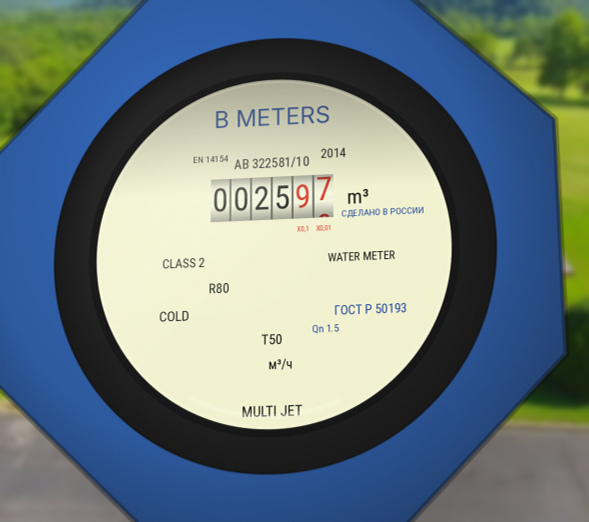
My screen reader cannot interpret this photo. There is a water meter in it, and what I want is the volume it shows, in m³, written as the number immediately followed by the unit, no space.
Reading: 25.97m³
